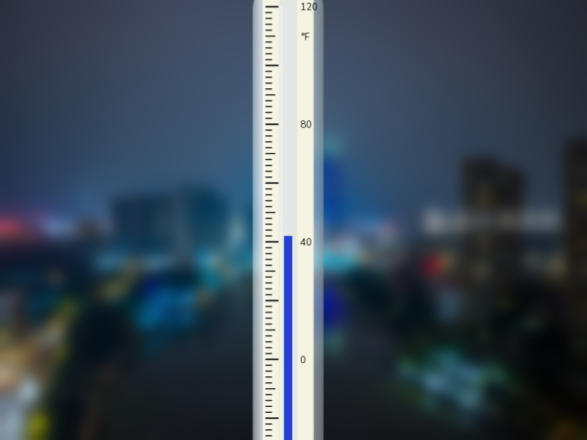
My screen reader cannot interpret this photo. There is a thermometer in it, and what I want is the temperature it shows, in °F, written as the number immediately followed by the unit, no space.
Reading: 42°F
